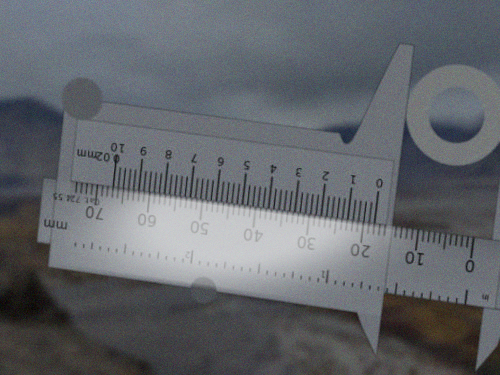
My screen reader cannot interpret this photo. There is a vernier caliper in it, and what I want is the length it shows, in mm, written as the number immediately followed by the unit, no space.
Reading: 18.0mm
